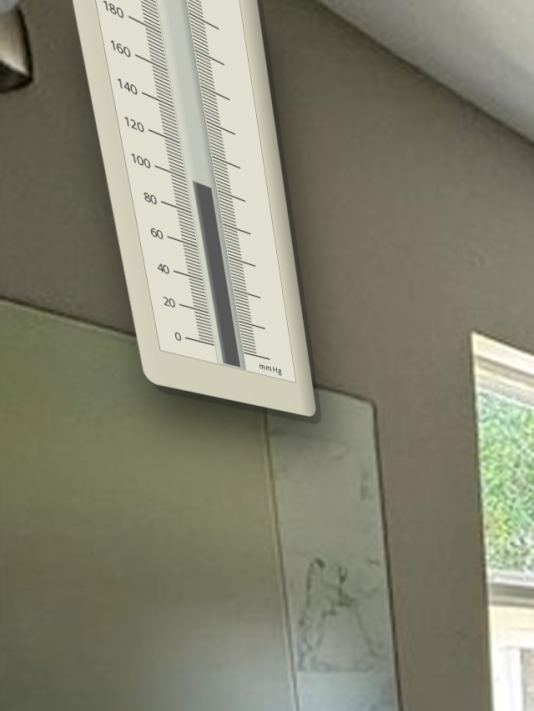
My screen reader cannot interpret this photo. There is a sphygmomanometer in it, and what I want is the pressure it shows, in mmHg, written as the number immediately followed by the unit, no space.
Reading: 100mmHg
